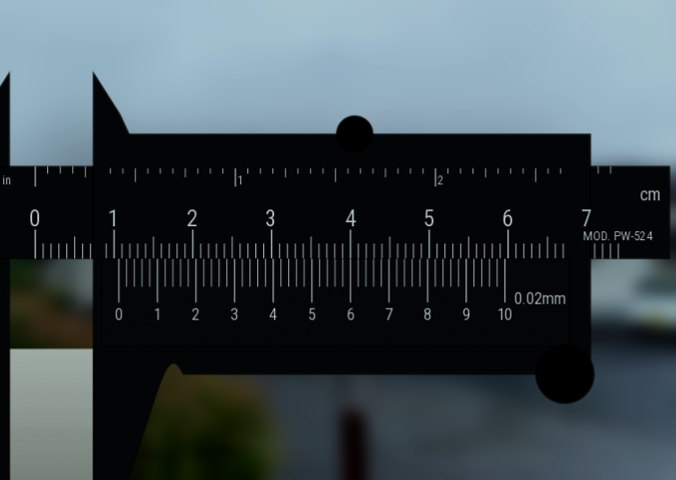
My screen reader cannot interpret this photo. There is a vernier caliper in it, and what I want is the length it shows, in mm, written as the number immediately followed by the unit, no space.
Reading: 10.6mm
